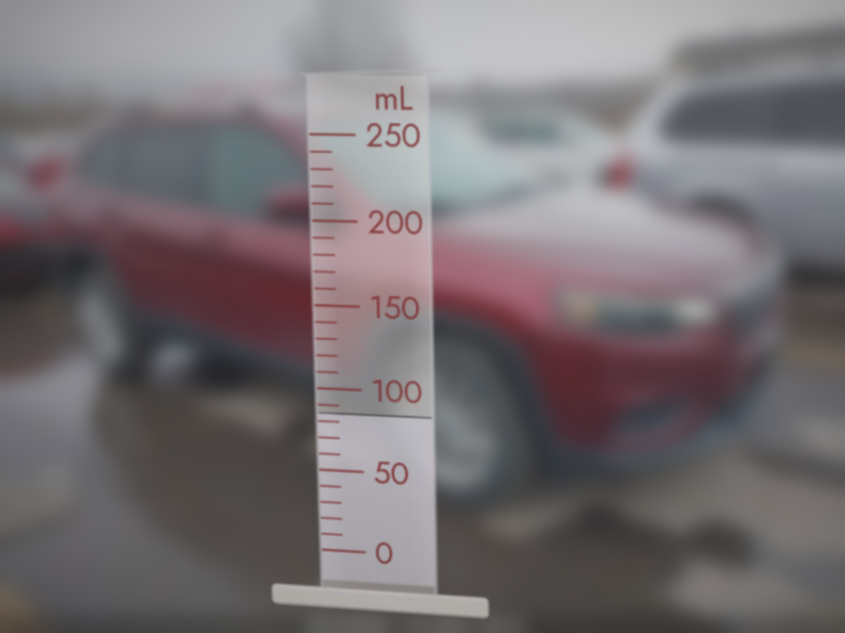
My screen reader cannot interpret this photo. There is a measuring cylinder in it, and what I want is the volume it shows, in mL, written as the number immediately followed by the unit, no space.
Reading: 85mL
